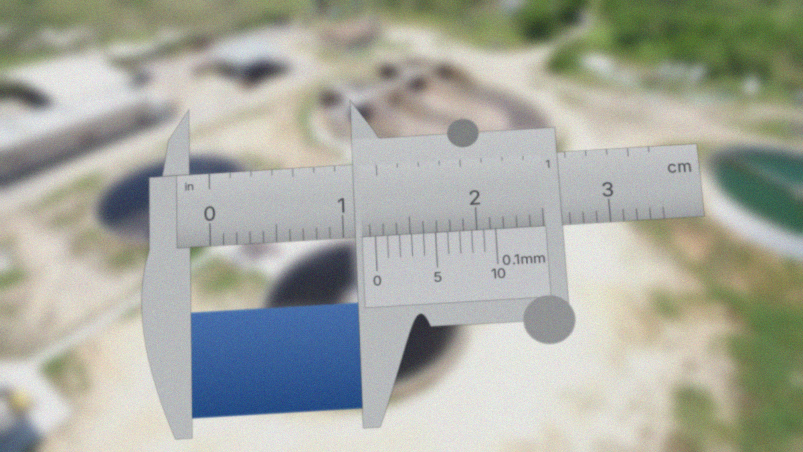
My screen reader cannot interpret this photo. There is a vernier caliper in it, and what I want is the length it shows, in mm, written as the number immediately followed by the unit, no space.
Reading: 12.4mm
